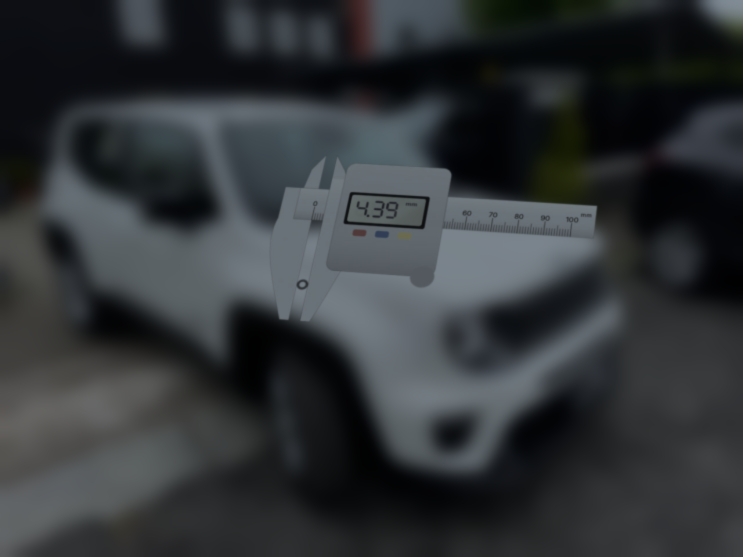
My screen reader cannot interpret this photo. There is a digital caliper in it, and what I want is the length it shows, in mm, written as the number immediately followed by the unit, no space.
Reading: 4.39mm
